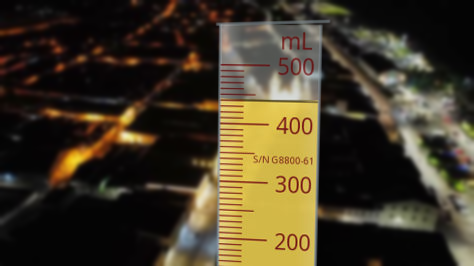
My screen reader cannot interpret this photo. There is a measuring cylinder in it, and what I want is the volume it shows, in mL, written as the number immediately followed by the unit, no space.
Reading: 440mL
